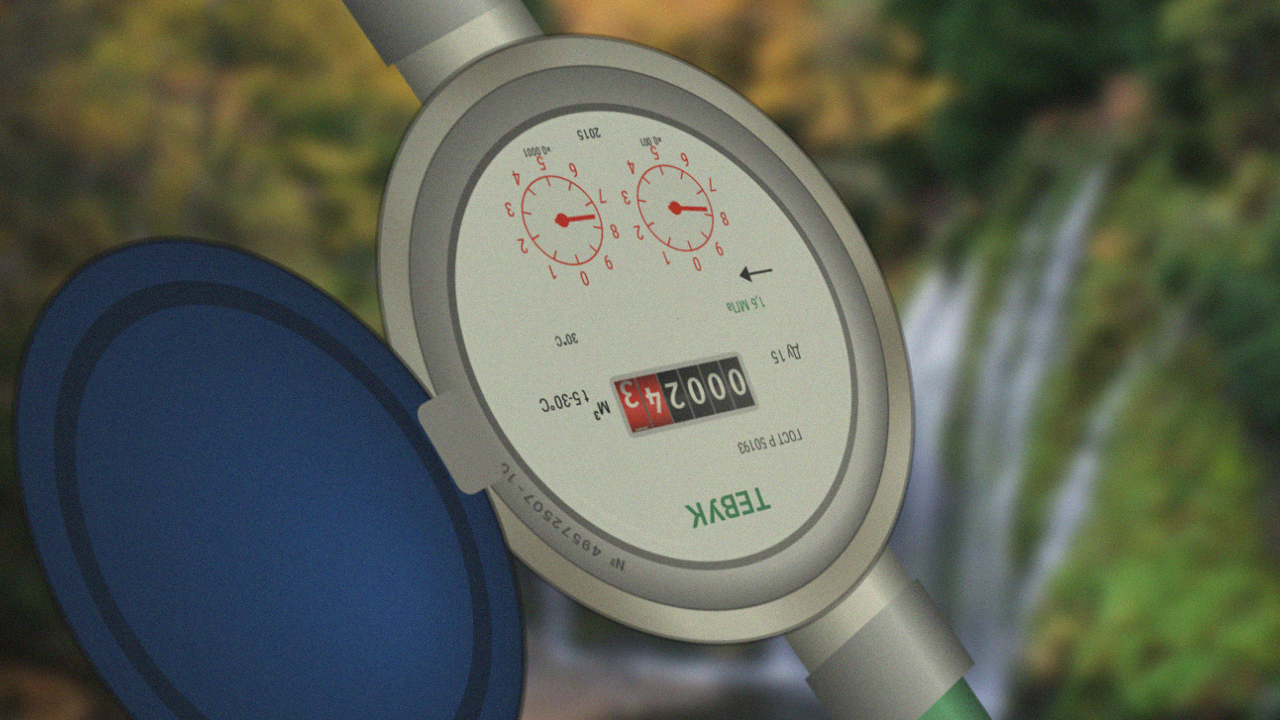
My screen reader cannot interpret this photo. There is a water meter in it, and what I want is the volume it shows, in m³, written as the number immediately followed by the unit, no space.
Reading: 2.4277m³
